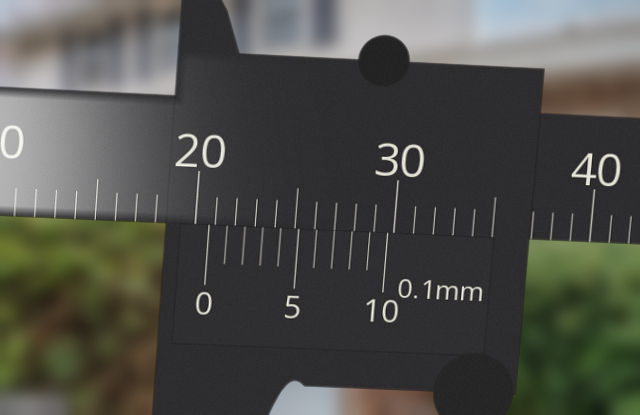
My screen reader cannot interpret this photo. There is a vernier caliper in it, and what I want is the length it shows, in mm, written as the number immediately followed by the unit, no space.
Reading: 20.7mm
